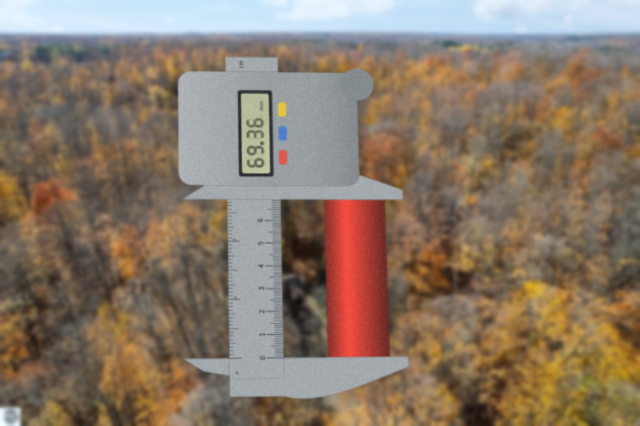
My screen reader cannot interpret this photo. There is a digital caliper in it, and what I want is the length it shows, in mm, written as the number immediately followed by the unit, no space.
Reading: 69.36mm
